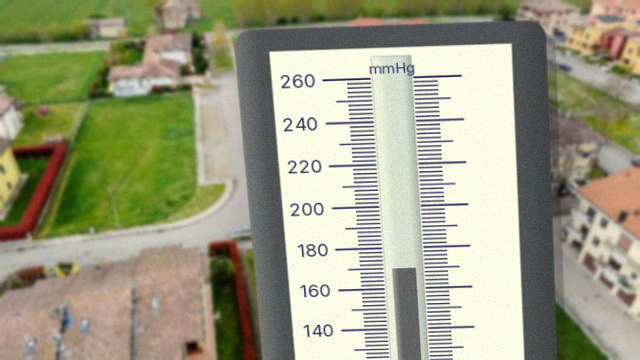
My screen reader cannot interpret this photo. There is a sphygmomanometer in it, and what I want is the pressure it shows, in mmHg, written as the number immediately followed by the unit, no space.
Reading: 170mmHg
